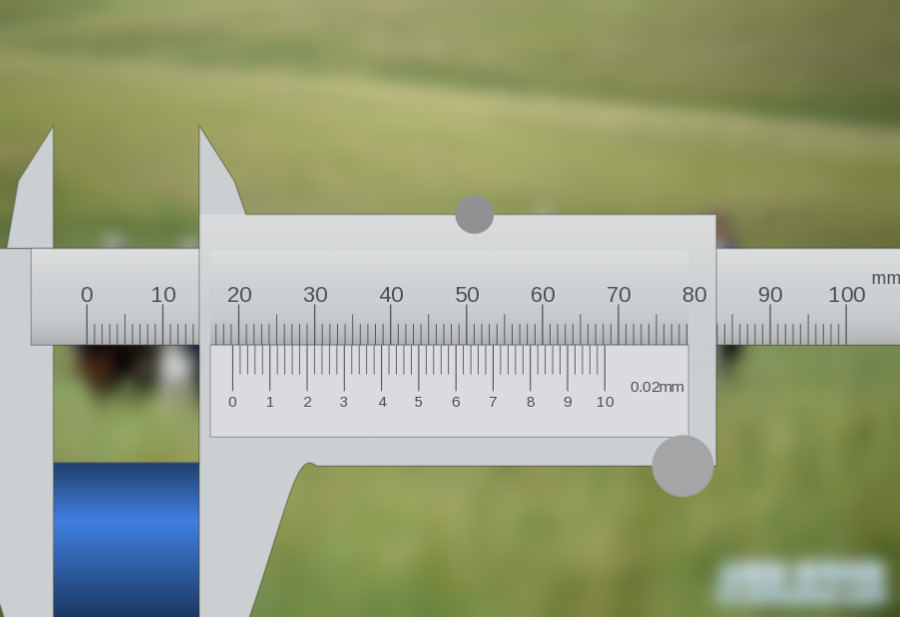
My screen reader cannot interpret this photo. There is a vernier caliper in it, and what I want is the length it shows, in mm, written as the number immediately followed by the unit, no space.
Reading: 19.2mm
